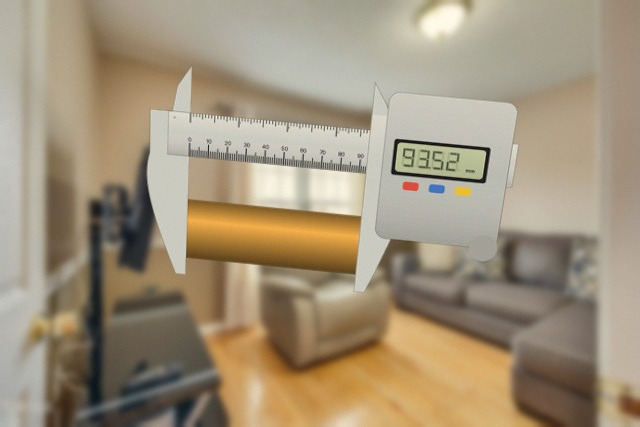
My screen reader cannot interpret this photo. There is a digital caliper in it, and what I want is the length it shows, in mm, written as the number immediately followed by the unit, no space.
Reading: 93.52mm
